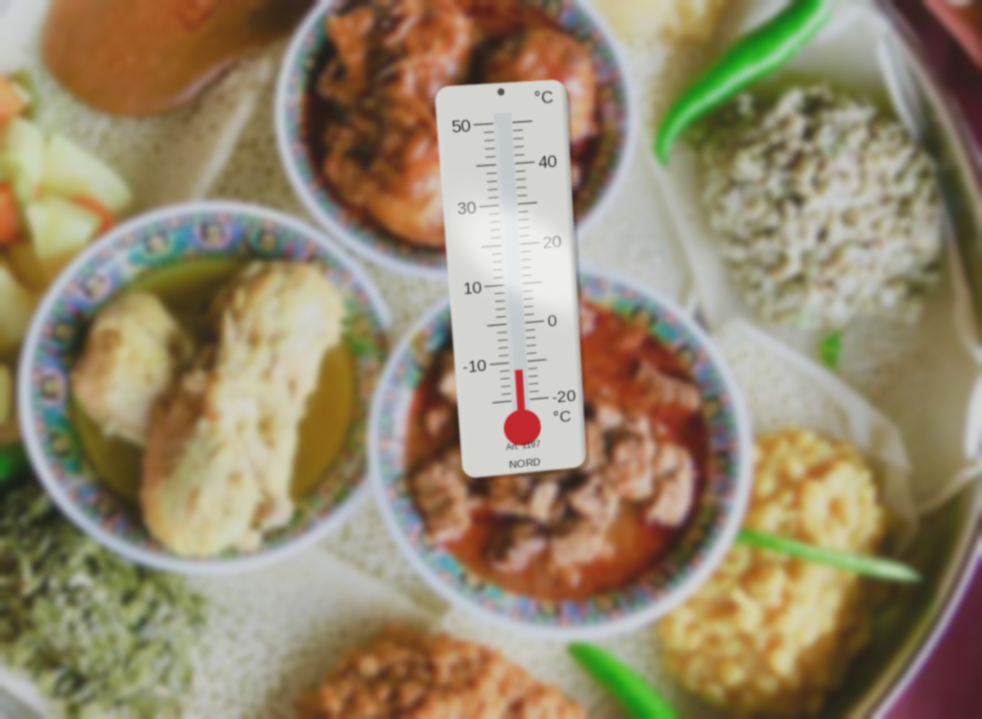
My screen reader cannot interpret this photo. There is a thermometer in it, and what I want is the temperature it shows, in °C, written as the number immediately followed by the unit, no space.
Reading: -12°C
